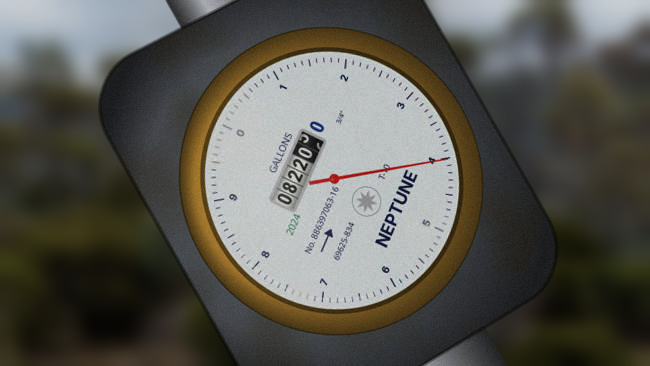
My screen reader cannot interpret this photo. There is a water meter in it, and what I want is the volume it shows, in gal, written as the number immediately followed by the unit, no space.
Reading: 822054.0gal
